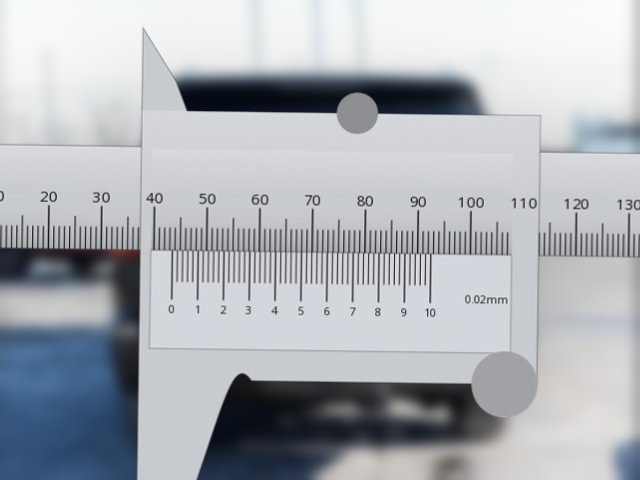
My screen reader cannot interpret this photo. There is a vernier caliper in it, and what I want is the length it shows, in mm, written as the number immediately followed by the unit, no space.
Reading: 43.5mm
